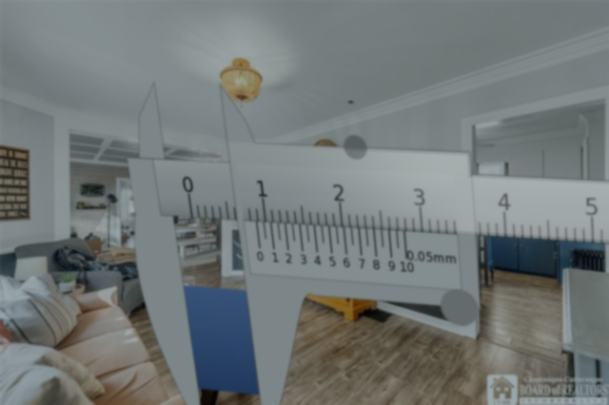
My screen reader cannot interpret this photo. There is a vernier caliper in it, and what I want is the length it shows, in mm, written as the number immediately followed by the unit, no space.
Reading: 8.8mm
